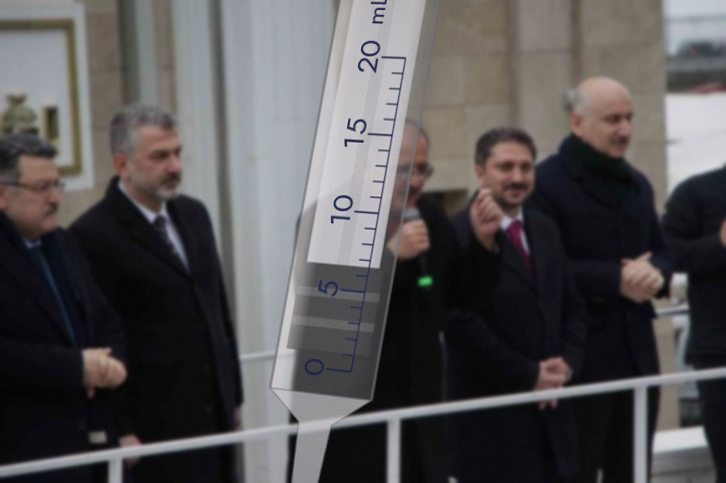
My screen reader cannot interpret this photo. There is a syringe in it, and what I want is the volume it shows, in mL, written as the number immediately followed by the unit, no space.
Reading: 1mL
